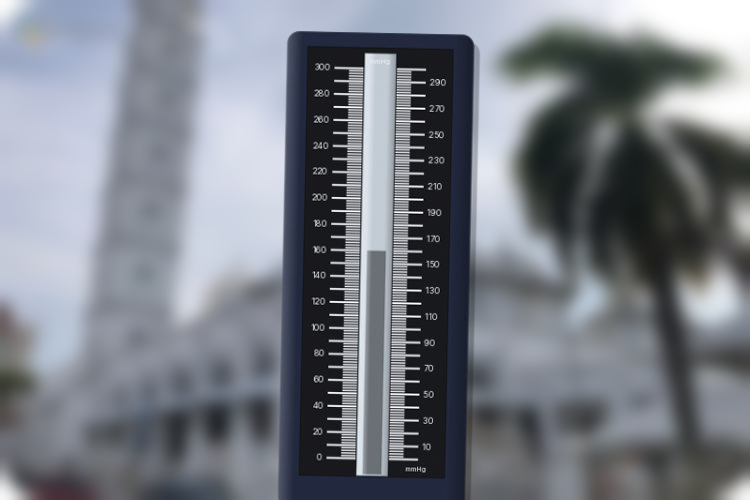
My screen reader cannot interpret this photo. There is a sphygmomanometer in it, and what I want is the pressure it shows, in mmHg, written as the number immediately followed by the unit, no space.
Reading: 160mmHg
